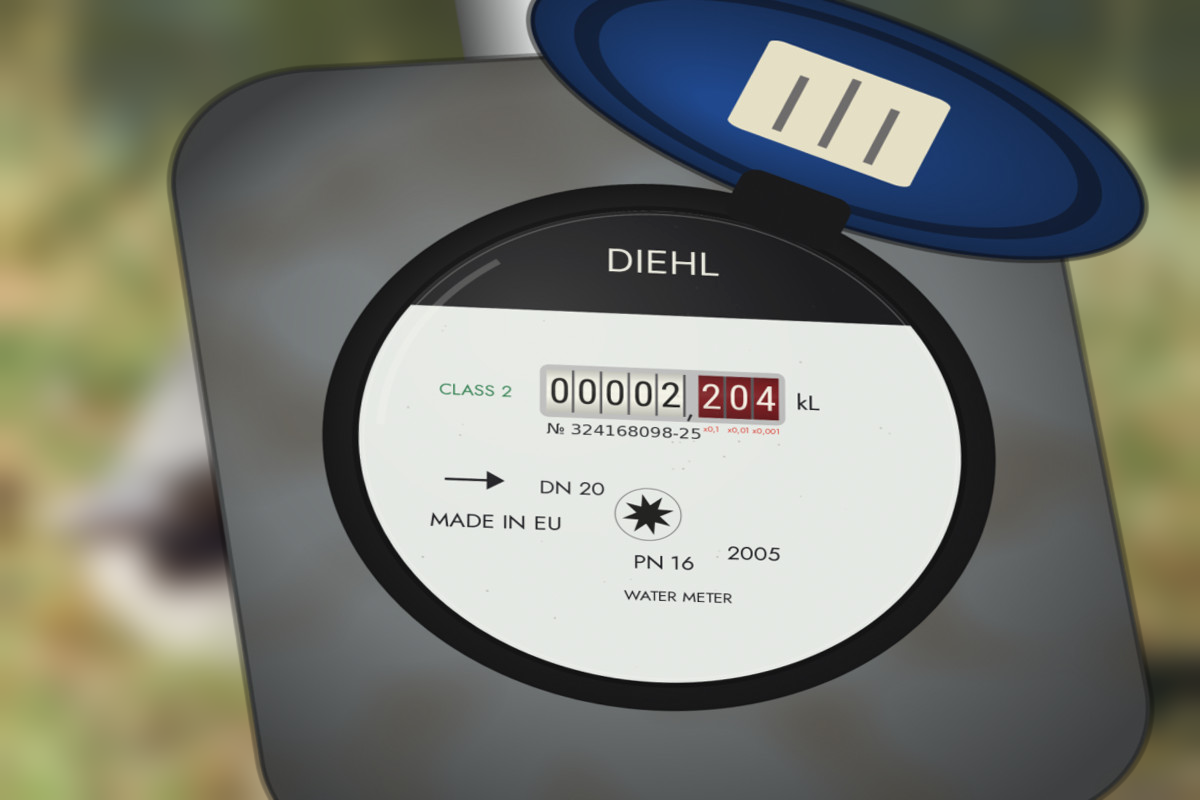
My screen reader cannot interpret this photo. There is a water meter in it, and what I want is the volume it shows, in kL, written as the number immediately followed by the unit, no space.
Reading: 2.204kL
